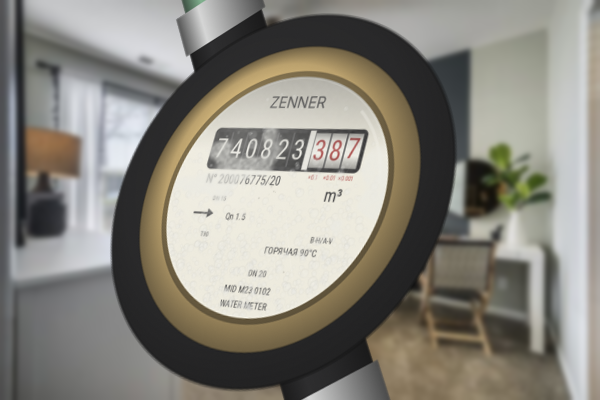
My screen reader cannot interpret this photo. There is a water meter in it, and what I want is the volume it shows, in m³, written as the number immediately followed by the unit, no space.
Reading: 740823.387m³
